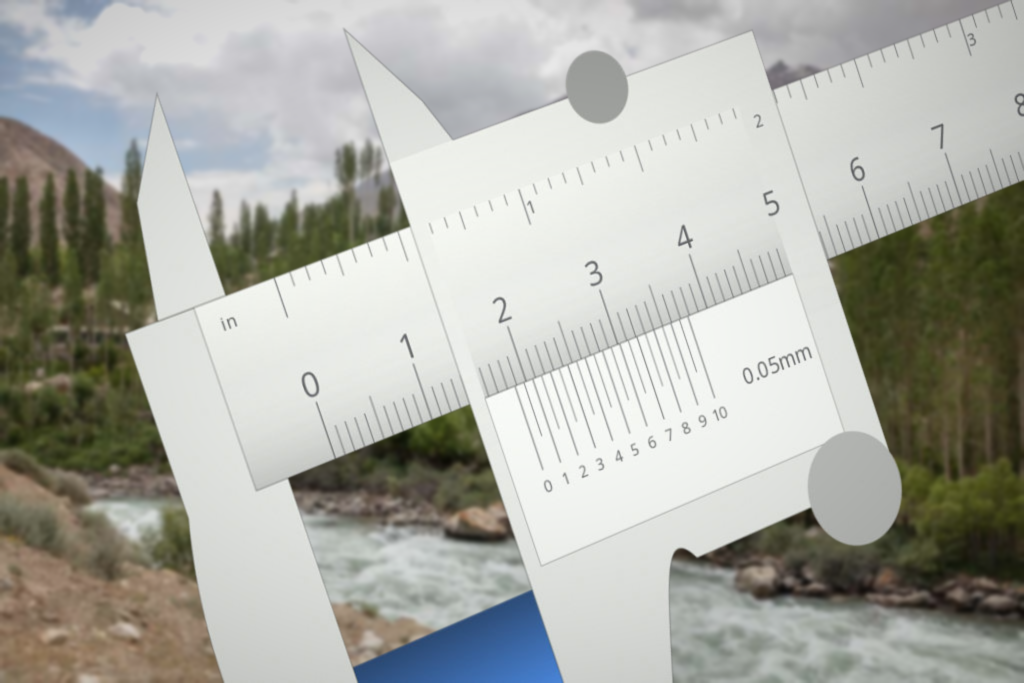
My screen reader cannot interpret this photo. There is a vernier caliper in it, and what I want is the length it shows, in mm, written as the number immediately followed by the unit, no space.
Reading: 18.8mm
